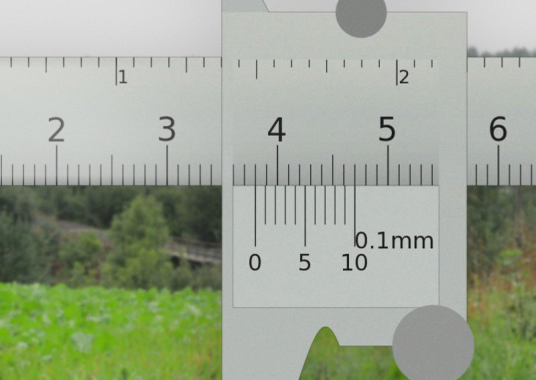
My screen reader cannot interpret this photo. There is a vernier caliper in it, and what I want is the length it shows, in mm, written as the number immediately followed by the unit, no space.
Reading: 38.0mm
